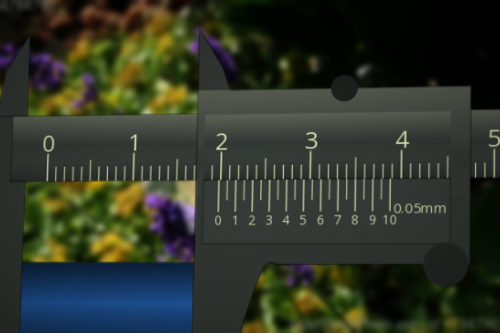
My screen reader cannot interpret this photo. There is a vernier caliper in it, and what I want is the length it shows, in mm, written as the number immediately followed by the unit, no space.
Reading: 19.8mm
